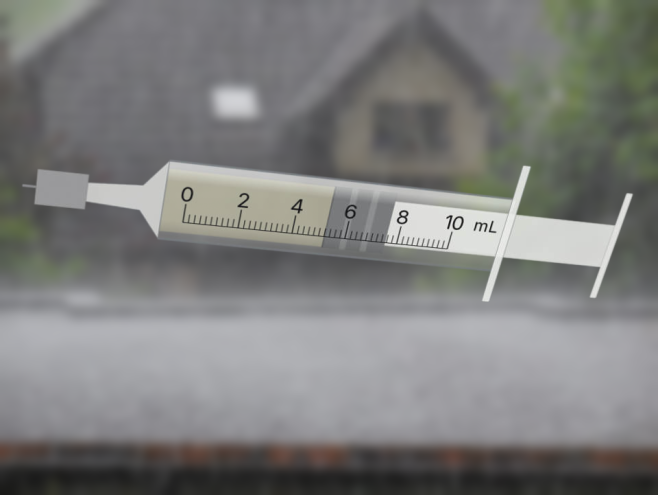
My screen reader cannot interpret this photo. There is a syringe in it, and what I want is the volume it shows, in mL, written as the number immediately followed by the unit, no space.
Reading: 5.2mL
